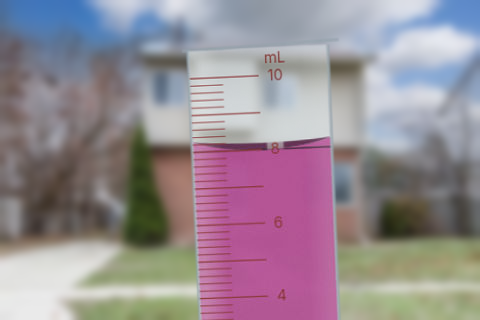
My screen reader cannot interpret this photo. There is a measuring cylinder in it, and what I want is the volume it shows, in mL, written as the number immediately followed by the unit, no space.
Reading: 8mL
